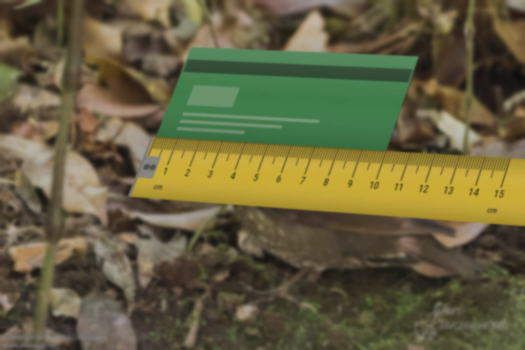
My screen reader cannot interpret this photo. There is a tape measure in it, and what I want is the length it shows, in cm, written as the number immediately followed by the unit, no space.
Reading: 10cm
